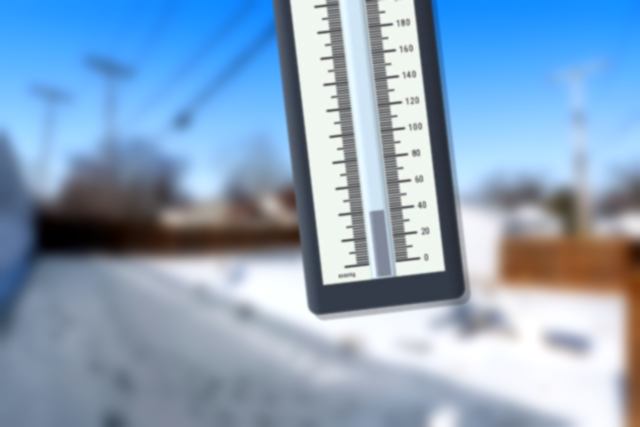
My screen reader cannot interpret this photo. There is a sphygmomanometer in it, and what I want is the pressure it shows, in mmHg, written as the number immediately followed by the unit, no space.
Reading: 40mmHg
